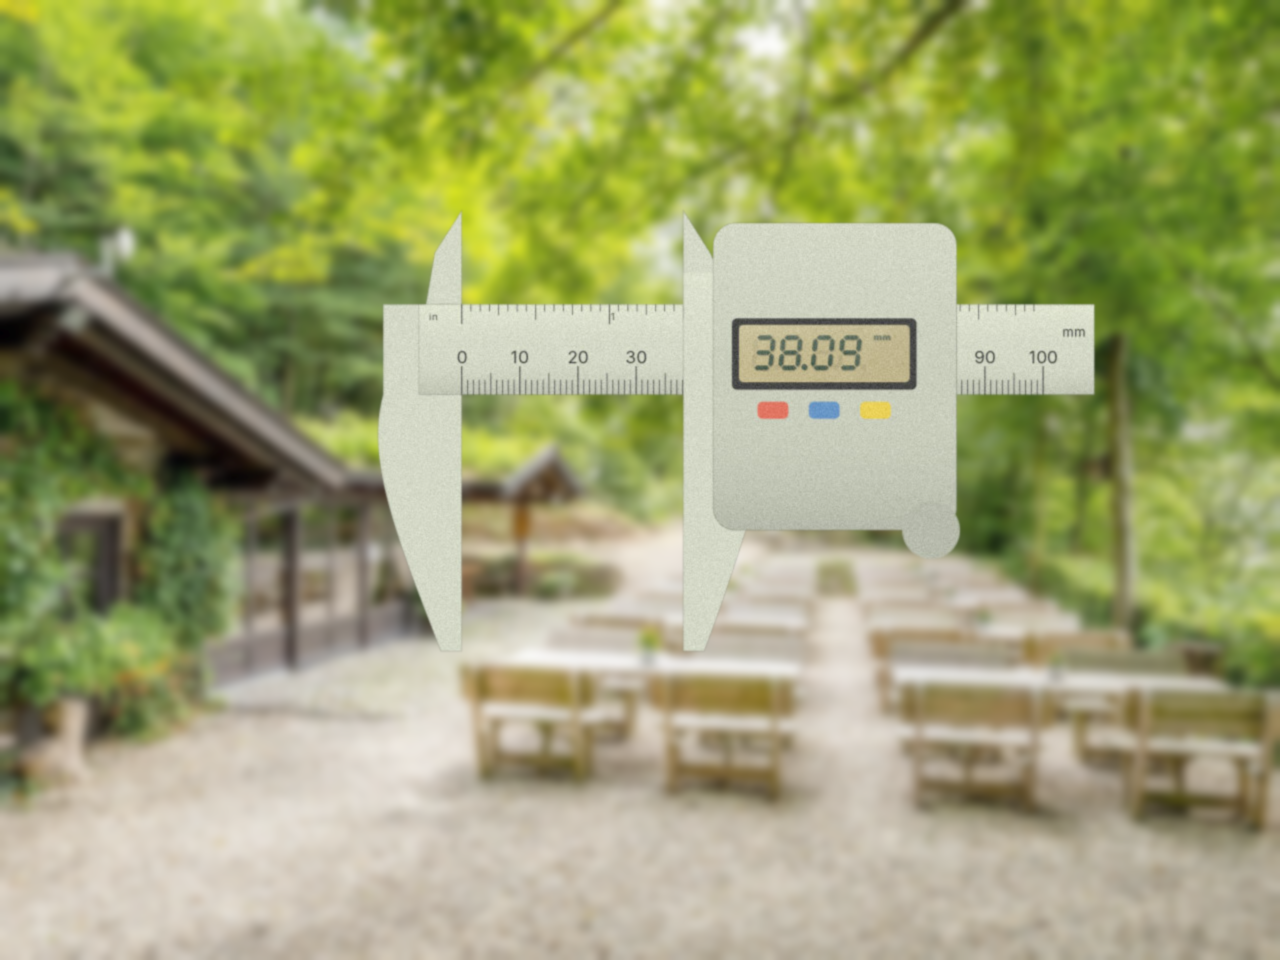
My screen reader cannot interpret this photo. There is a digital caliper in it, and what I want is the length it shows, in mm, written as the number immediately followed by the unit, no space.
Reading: 38.09mm
